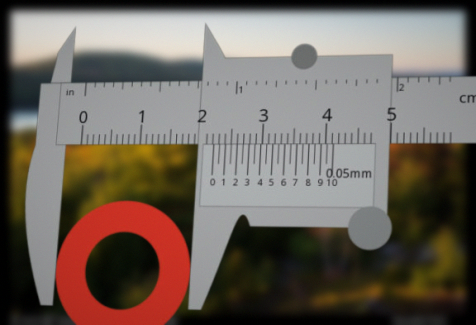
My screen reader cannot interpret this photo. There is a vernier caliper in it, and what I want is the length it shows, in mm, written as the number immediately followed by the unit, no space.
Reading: 22.2mm
